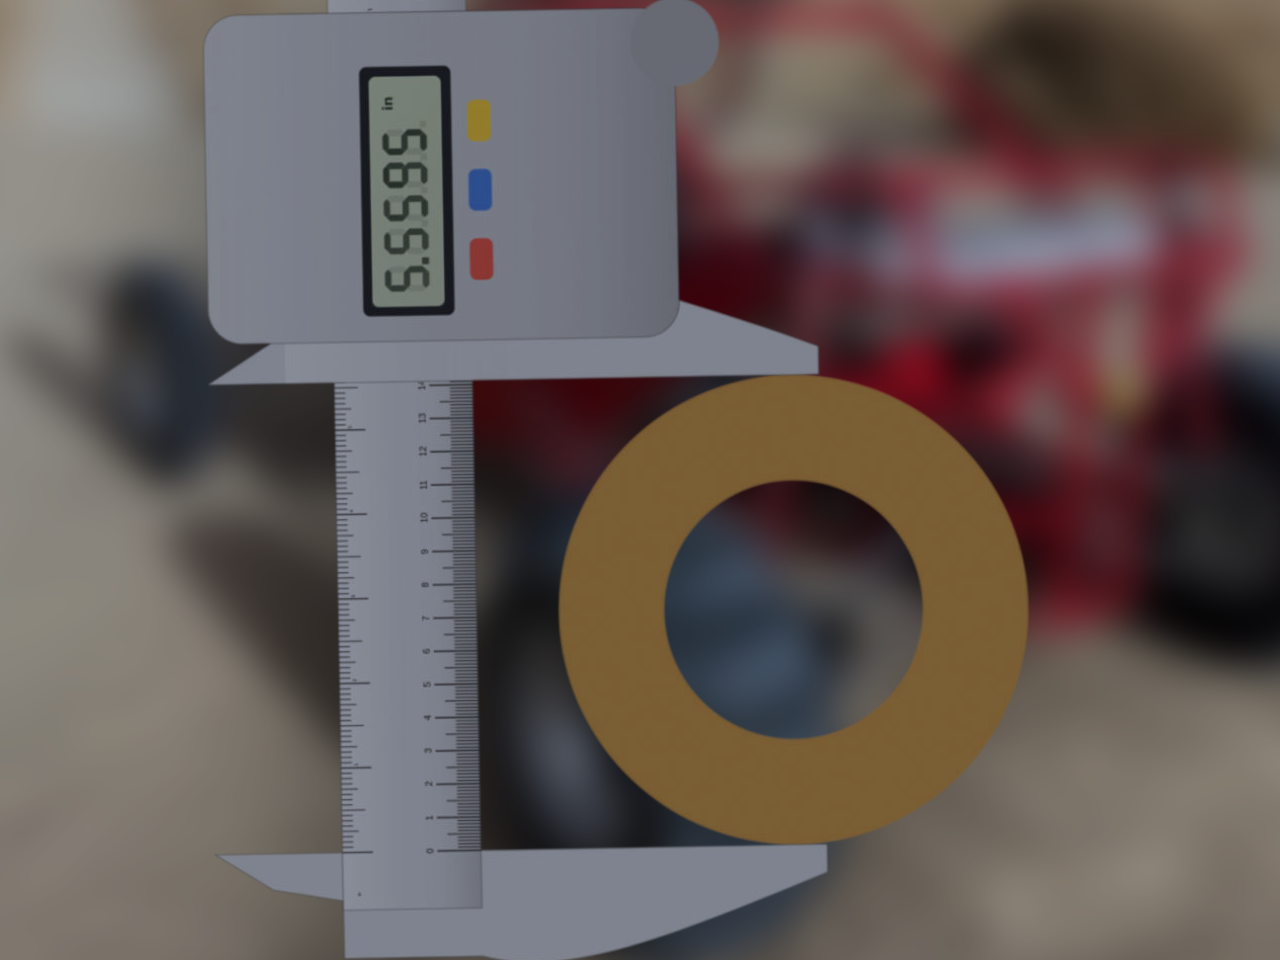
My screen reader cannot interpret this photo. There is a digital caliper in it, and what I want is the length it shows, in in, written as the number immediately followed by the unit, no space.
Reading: 5.5595in
